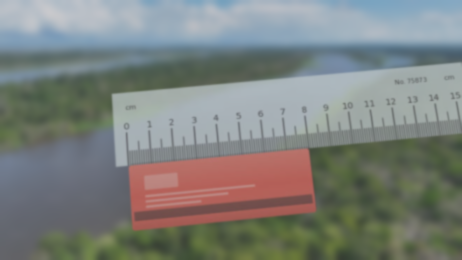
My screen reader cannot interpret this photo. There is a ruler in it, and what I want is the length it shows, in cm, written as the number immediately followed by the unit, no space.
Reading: 8cm
